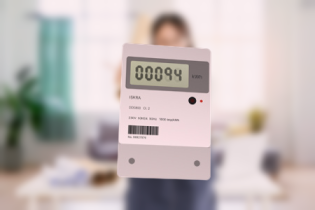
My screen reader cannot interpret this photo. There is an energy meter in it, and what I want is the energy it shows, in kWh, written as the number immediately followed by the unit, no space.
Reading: 94kWh
